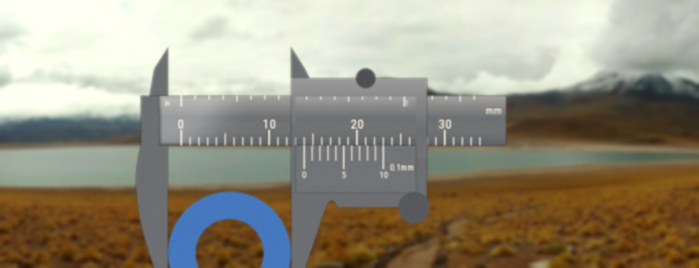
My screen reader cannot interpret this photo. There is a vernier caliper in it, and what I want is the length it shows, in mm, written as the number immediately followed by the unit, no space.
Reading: 14.0mm
